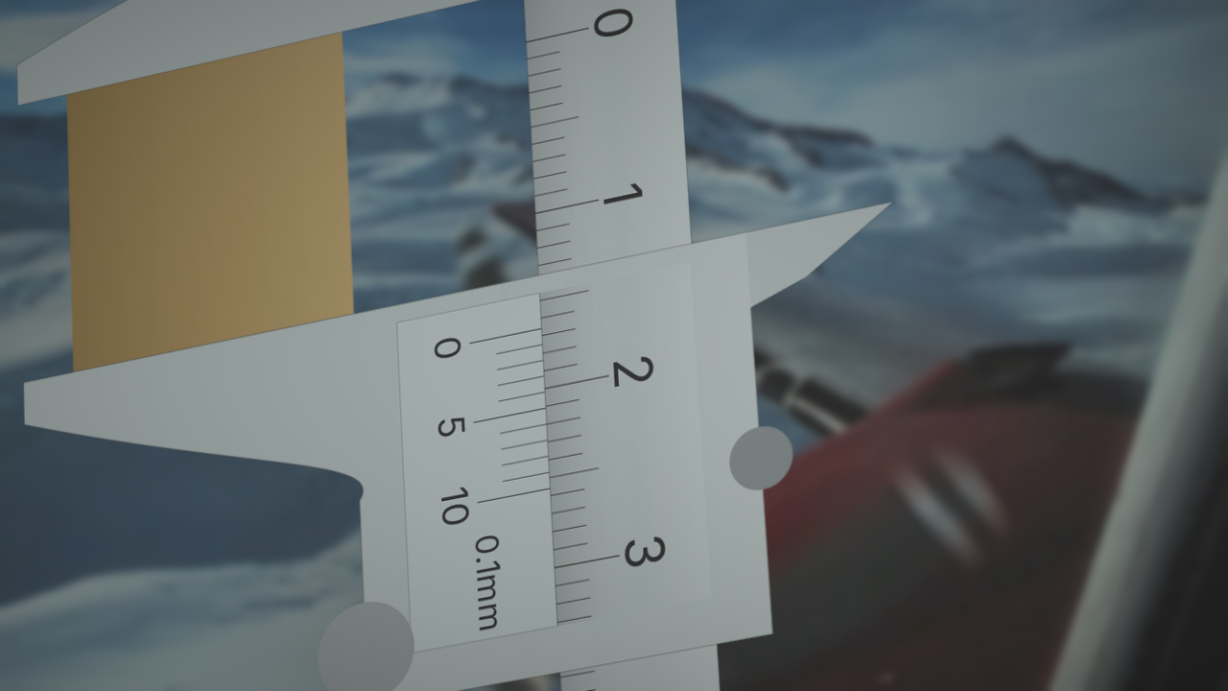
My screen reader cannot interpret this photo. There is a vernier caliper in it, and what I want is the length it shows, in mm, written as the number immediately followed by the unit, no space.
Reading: 16.6mm
